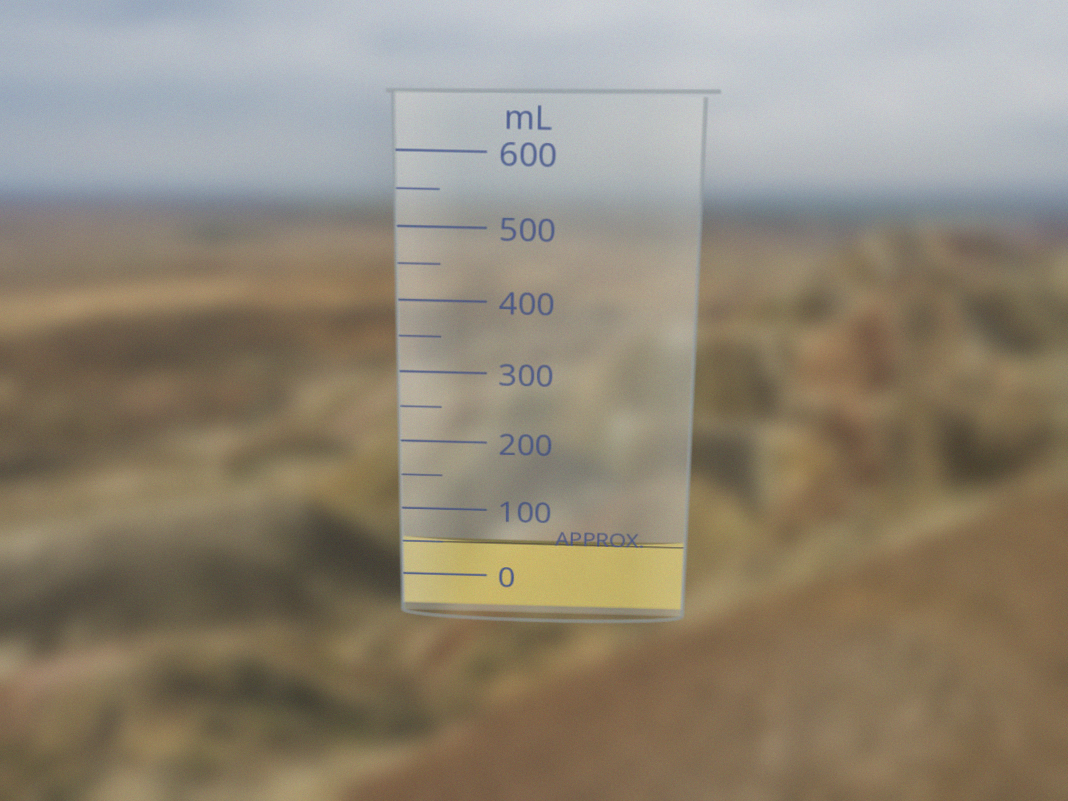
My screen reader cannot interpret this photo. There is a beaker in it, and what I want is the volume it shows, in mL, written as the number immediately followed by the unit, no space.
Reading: 50mL
